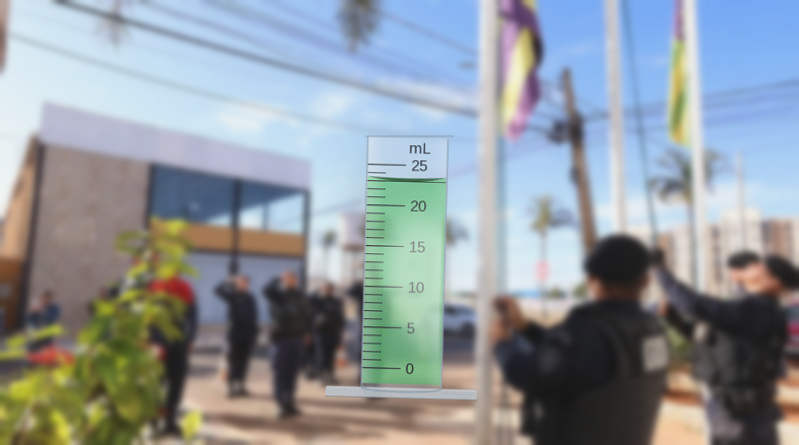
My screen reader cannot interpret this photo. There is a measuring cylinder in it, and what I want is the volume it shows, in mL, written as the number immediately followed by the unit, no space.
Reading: 23mL
